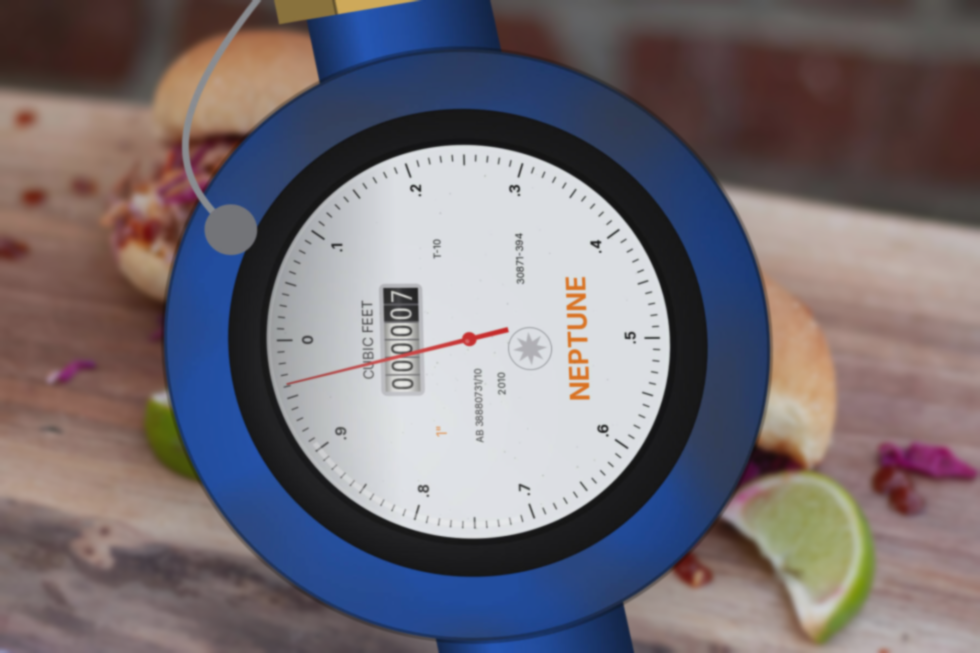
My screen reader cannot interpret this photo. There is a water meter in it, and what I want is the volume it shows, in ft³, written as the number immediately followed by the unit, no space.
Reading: 6.96ft³
